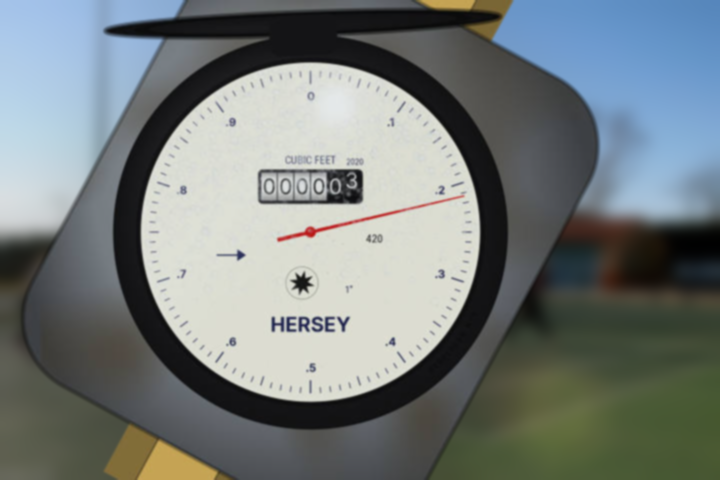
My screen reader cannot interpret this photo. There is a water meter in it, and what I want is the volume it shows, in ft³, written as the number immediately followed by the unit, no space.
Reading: 3.21ft³
